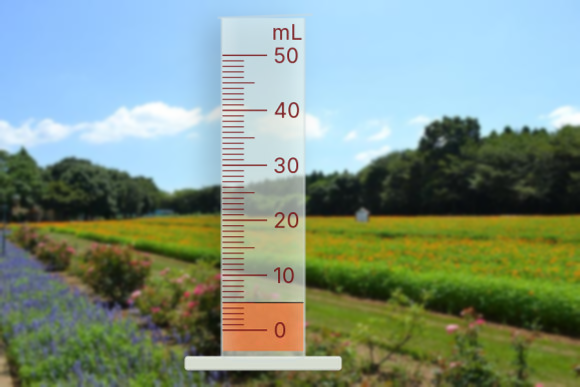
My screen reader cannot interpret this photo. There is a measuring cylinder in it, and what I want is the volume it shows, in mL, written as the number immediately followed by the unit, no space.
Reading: 5mL
